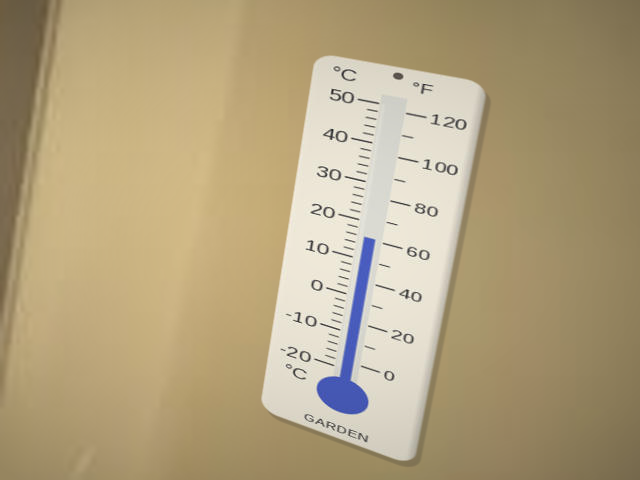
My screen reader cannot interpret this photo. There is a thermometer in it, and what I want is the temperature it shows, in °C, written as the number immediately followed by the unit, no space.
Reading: 16°C
